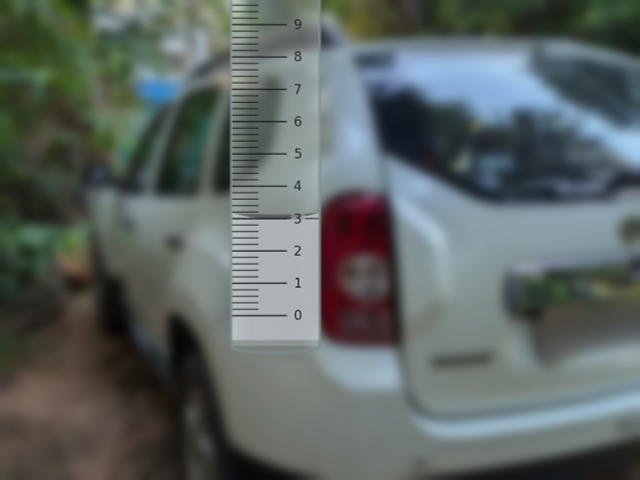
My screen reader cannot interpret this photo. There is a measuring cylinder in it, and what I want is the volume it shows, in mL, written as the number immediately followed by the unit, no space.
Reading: 3mL
